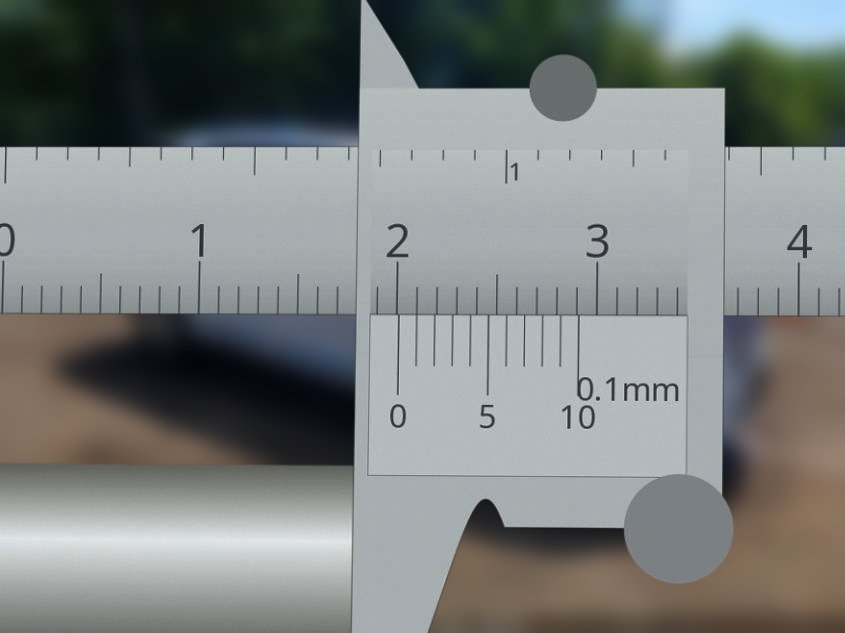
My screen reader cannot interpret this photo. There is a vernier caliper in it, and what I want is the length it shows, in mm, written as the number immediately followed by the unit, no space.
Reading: 20.1mm
